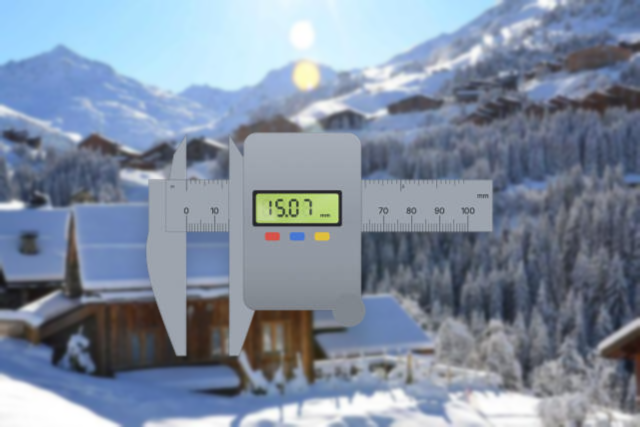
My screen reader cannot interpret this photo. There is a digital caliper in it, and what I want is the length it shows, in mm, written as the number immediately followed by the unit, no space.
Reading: 15.07mm
